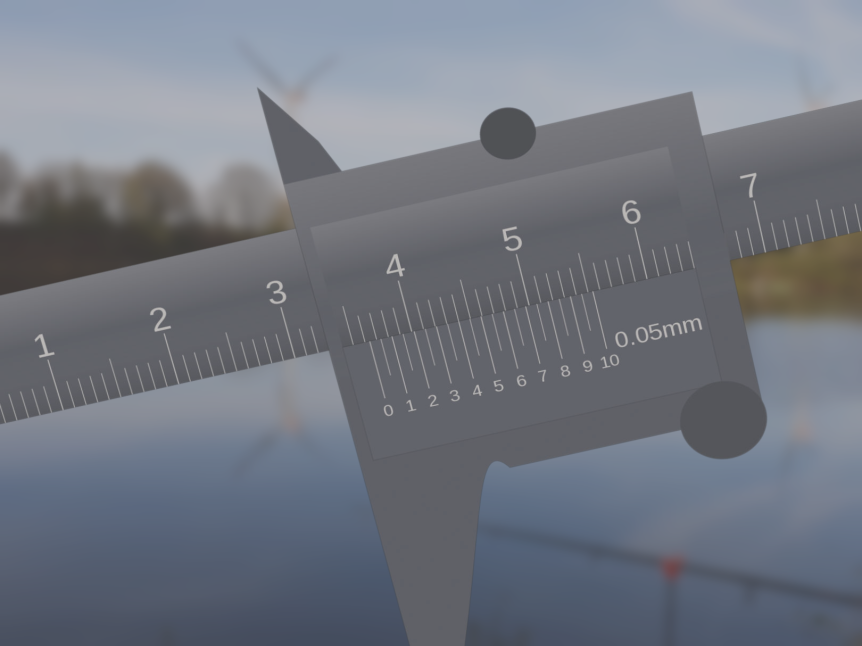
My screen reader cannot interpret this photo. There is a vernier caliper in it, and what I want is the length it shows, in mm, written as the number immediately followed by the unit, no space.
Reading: 36.4mm
